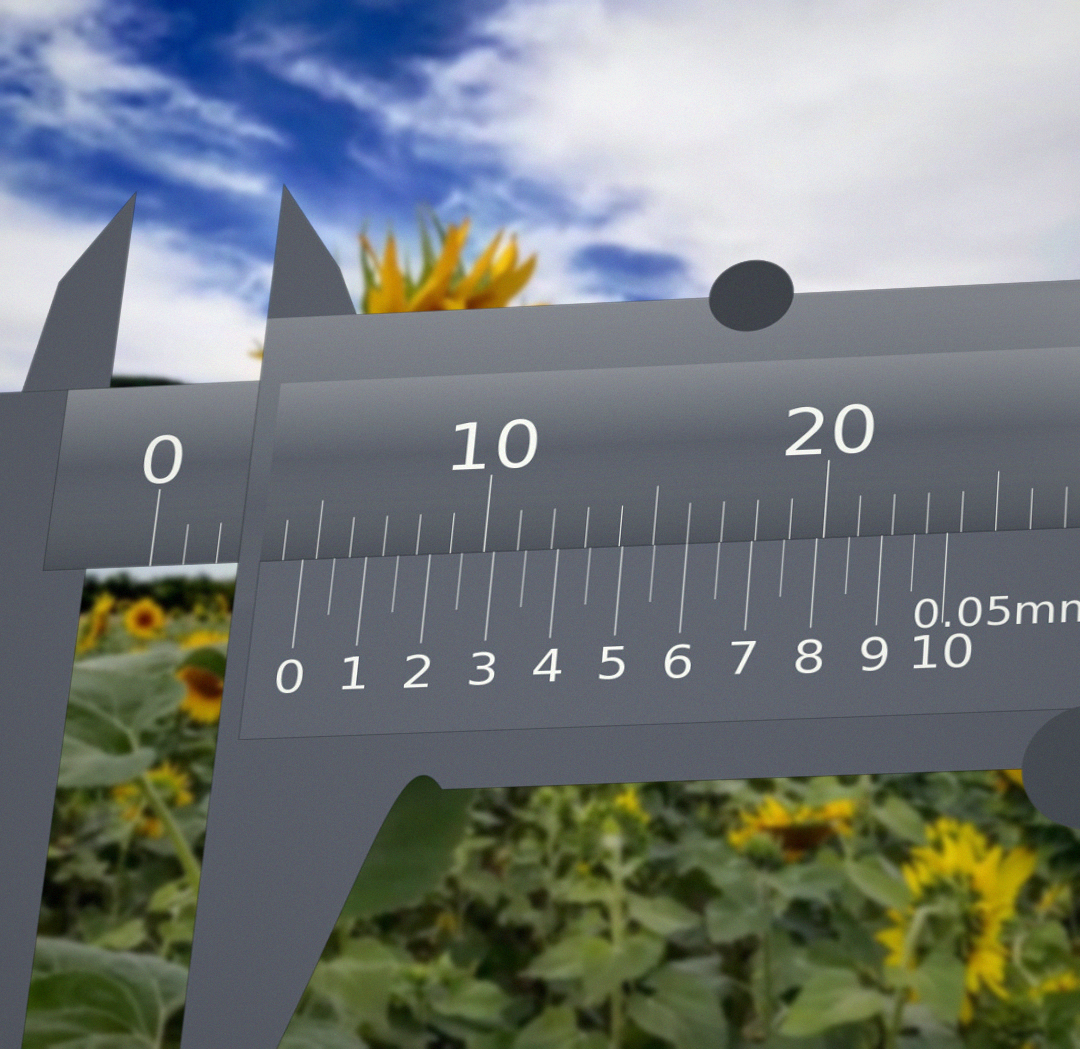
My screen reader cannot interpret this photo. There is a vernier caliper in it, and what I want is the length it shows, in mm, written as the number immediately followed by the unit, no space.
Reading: 4.60mm
